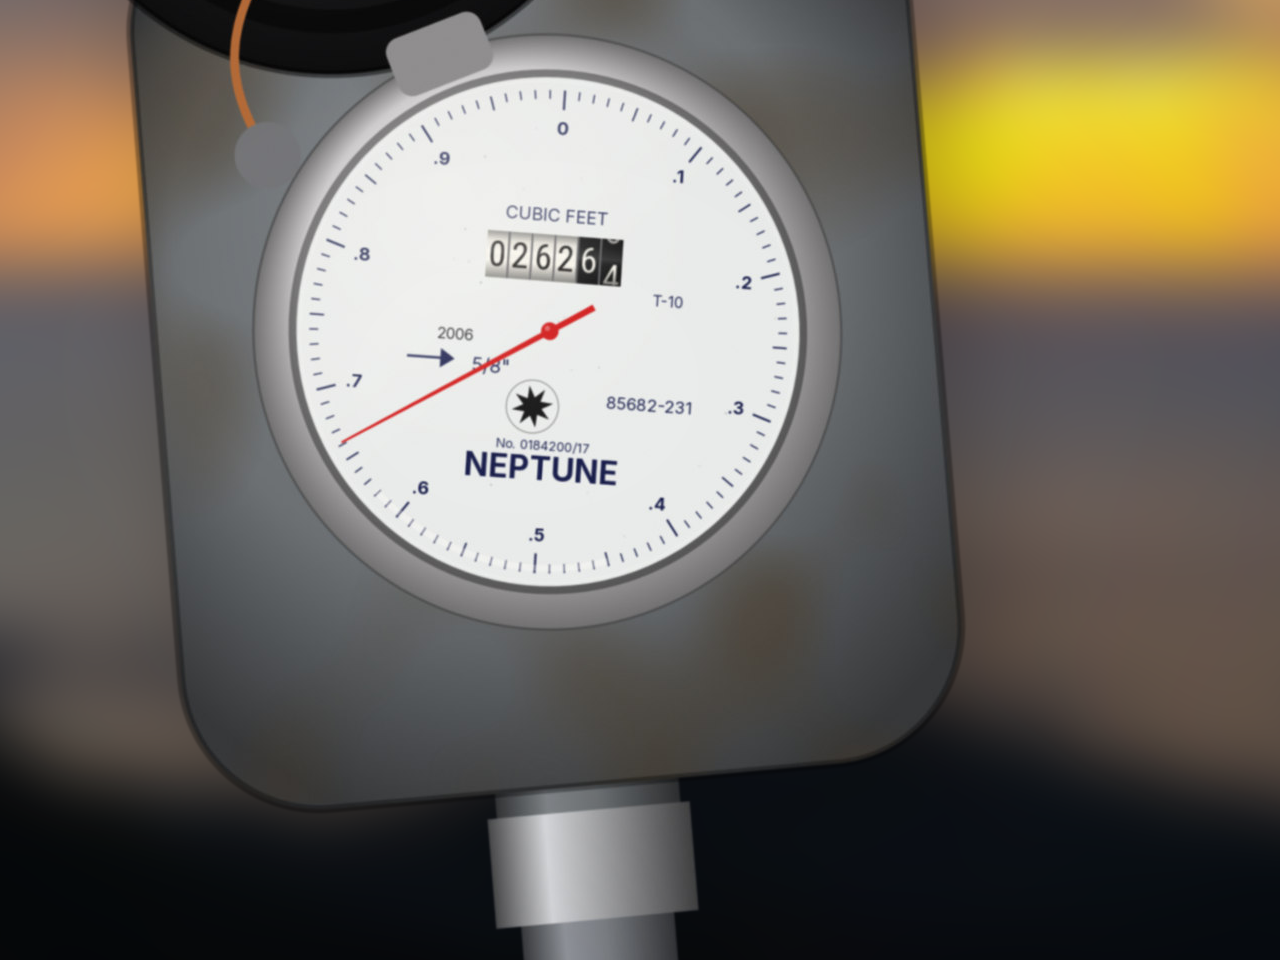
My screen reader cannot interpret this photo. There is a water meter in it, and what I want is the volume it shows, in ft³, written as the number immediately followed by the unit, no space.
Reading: 26263.66ft³
